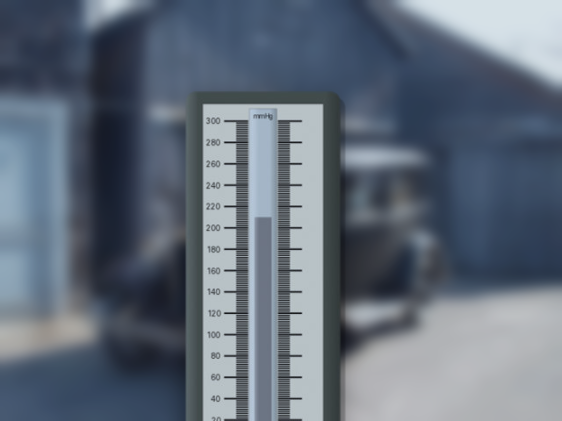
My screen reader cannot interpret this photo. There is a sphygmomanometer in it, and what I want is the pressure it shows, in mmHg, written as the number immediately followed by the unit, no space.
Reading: 210mmHg
